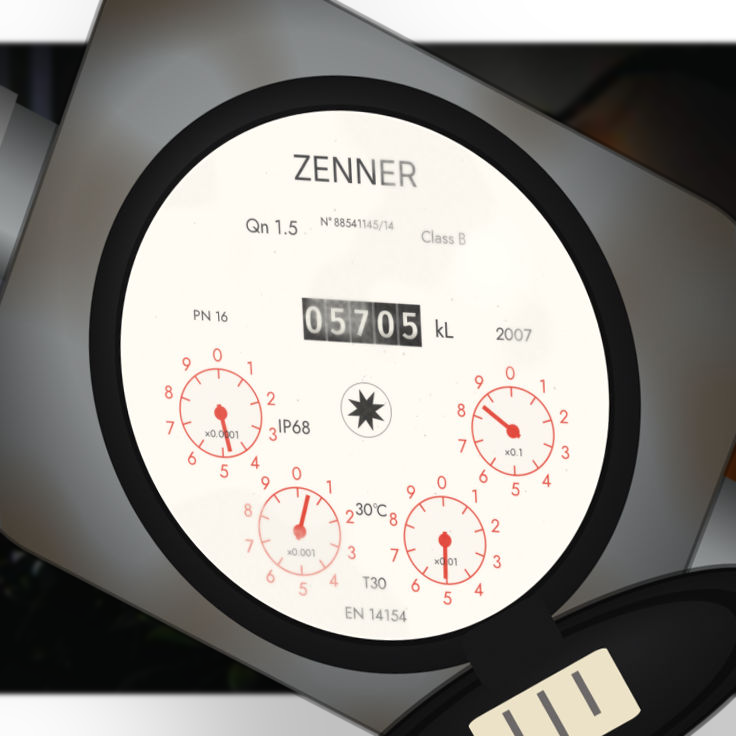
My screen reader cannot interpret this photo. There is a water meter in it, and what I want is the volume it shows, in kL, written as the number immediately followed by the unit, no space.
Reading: 5705.8504kL
